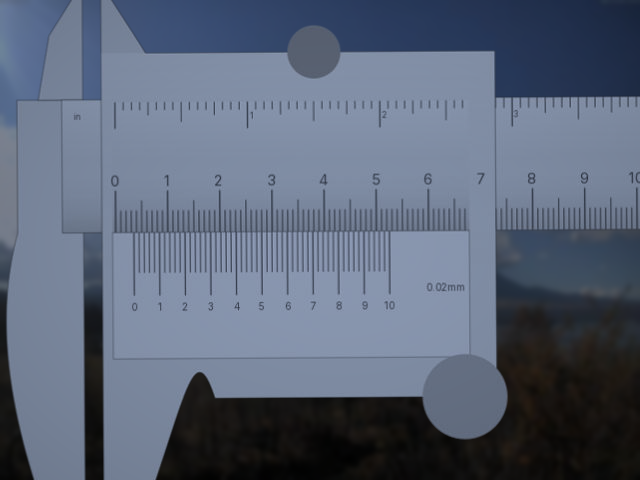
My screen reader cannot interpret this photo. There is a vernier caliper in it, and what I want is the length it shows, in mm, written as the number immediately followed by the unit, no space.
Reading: 3.5mm
